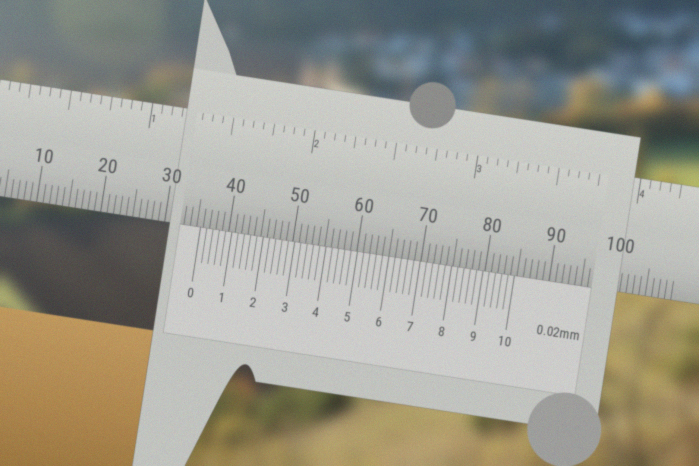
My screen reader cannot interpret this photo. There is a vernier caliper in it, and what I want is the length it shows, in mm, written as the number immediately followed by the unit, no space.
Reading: 35.6mm
